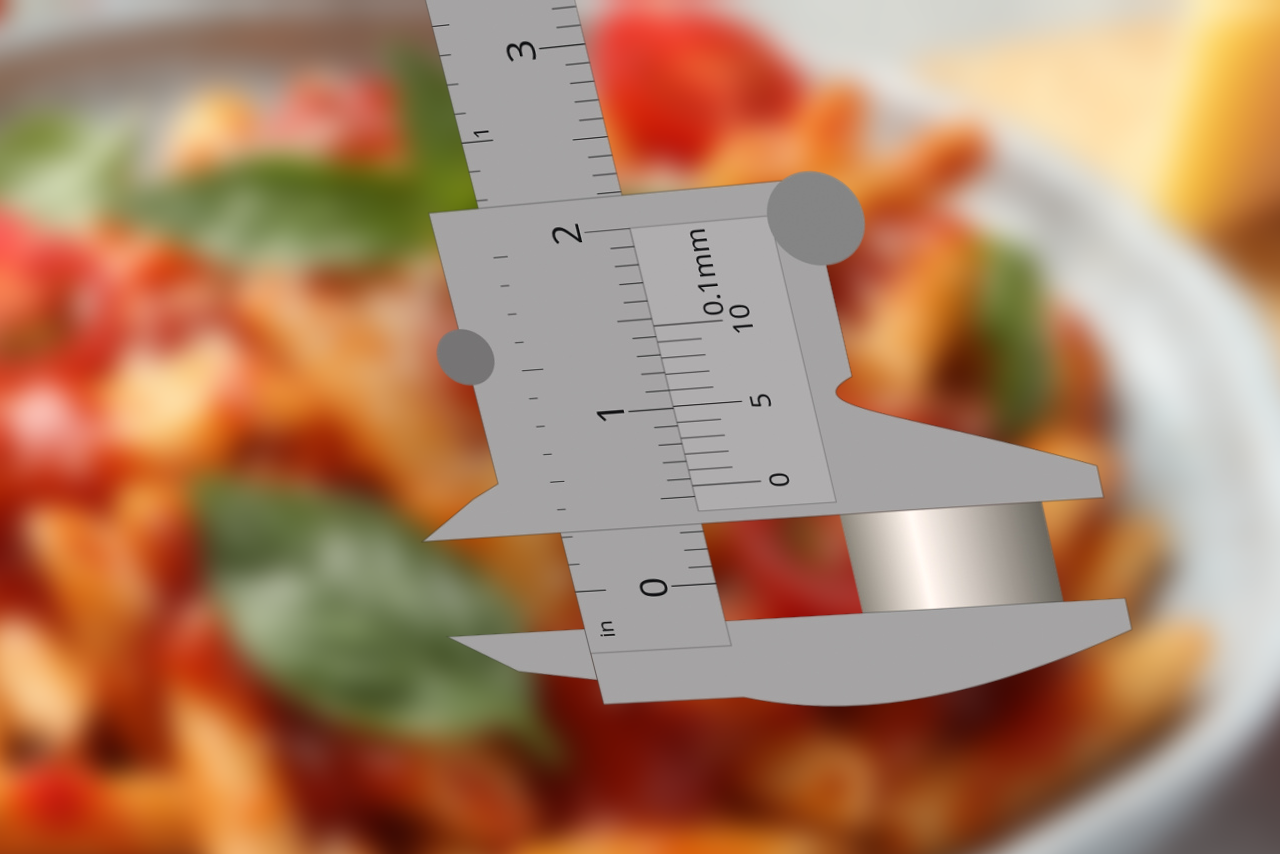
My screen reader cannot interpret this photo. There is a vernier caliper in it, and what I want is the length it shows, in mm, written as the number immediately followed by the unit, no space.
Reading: 5.6mm
